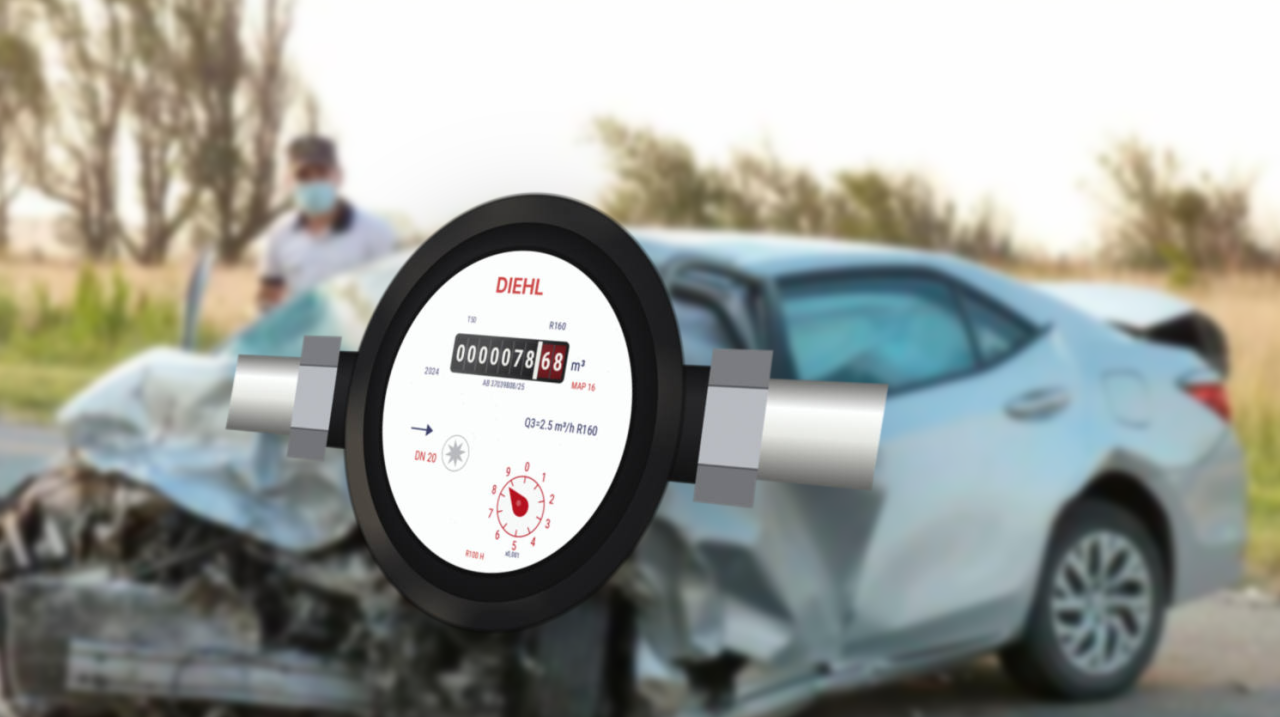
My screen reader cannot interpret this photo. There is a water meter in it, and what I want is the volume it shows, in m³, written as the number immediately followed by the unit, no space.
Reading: 78.688m³
